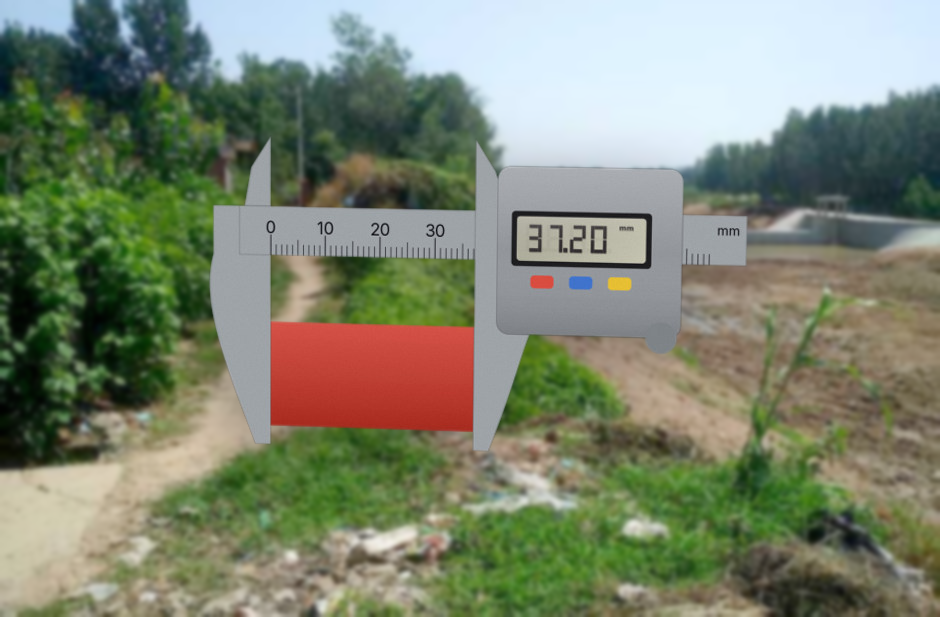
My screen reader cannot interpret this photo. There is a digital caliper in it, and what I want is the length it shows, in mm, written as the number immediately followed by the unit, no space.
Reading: 37.20mm
